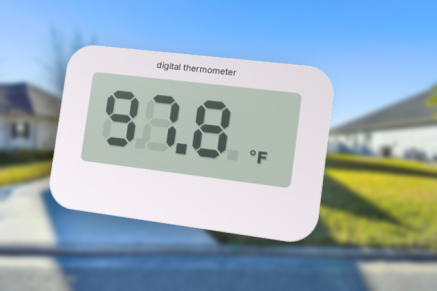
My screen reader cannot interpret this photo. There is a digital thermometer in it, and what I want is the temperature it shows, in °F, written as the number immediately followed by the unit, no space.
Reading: 97.8°F
